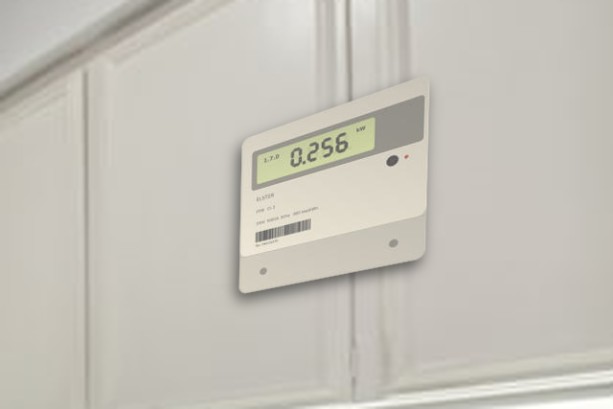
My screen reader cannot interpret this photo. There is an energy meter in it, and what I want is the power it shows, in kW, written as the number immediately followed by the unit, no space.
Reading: 0.256kW
